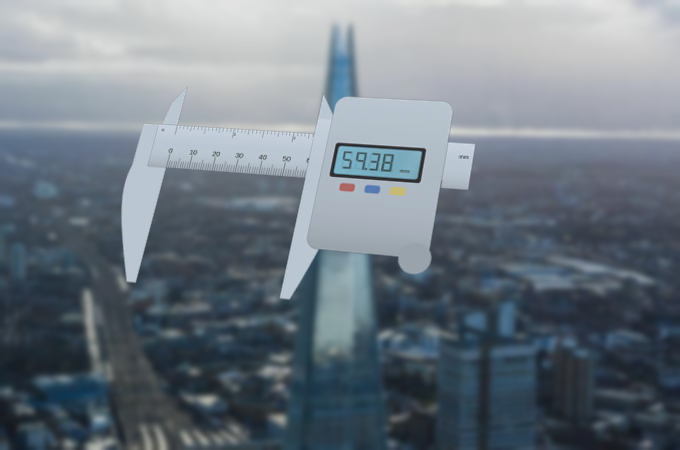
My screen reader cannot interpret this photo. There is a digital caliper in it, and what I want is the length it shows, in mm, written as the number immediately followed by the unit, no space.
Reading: 59.38mm
